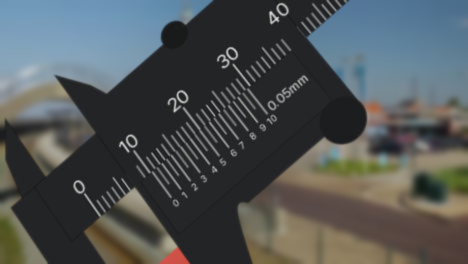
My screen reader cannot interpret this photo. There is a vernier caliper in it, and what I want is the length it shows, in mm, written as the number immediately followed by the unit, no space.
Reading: 10.4mm
